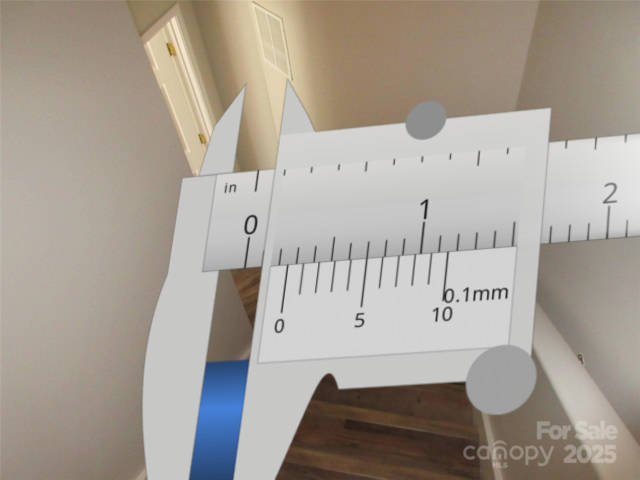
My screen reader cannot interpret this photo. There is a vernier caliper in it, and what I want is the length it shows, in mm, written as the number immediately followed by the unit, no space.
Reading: 2.5mm
